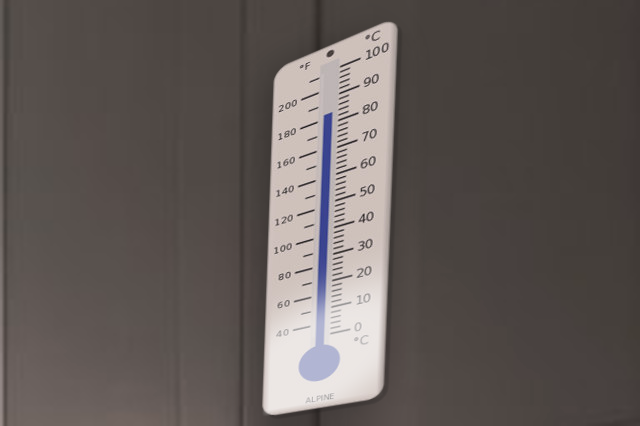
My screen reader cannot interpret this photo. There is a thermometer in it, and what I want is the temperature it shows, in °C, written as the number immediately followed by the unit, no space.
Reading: 84°C
